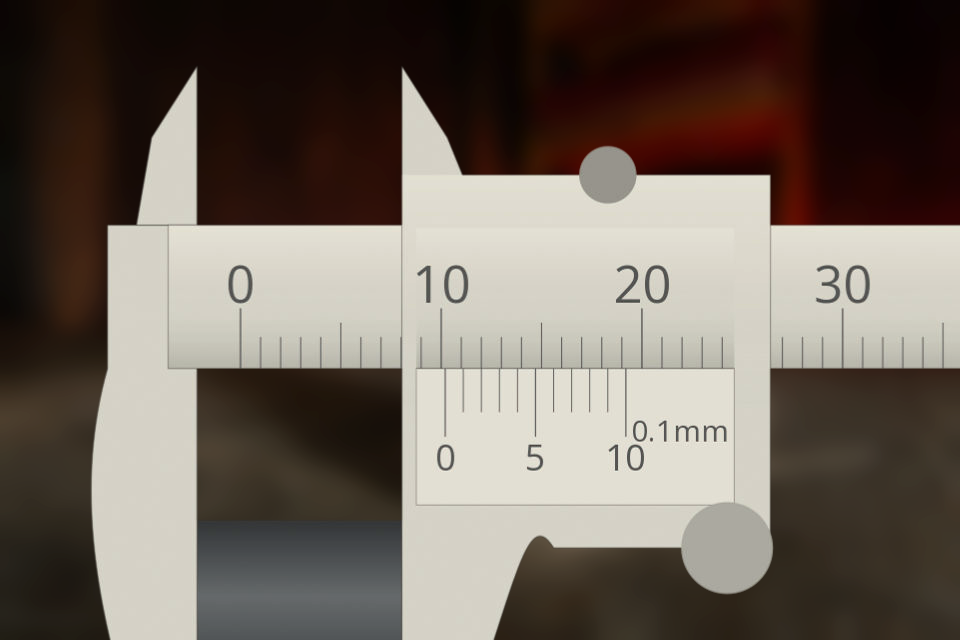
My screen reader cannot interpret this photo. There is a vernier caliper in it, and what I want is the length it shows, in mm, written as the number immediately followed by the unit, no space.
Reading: 10.2mm
